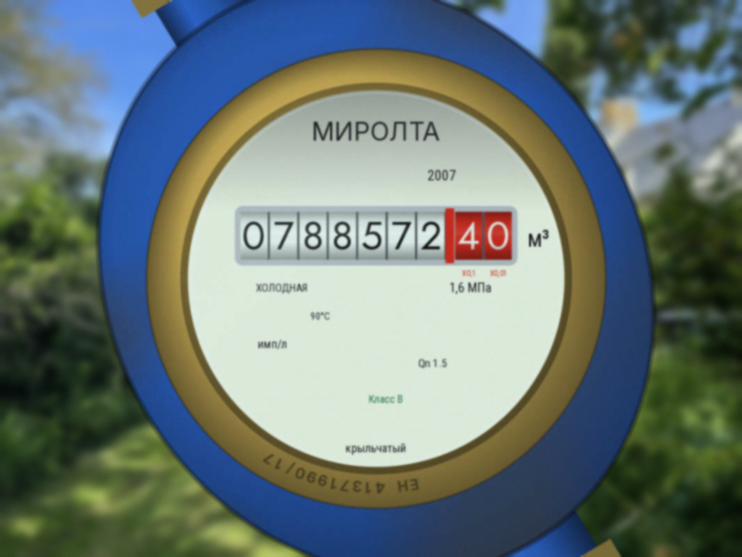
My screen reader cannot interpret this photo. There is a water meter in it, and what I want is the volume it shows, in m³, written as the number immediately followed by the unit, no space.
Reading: 788572.40m³
